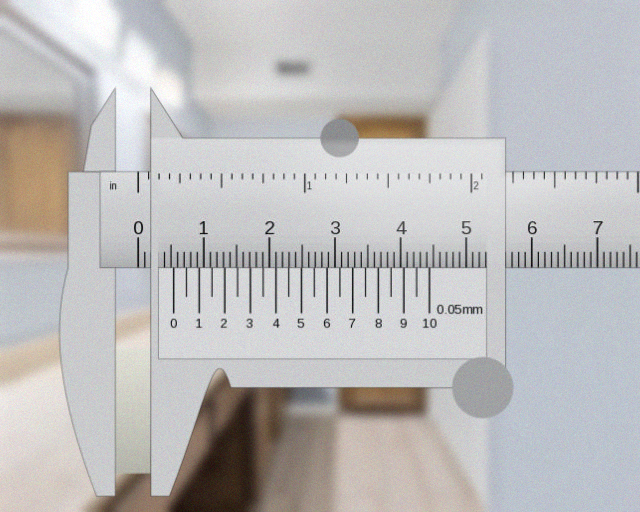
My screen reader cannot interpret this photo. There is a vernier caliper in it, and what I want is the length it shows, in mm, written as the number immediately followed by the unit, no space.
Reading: 5.4mm
